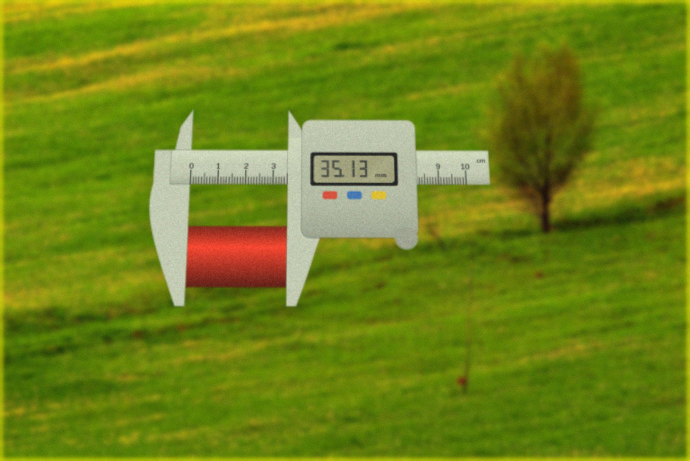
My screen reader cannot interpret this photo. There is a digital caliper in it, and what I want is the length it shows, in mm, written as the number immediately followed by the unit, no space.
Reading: 35.13mm
